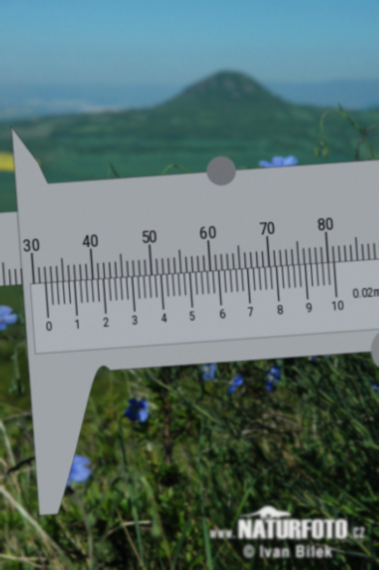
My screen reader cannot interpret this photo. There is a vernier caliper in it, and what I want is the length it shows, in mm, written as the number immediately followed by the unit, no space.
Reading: 32.0mm
